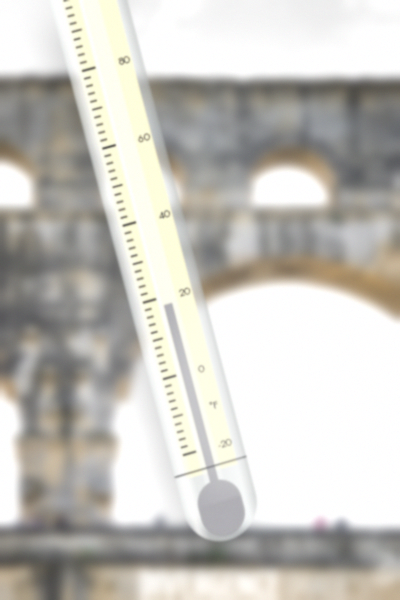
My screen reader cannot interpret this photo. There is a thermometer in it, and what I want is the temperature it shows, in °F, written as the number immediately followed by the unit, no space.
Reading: 18°F
